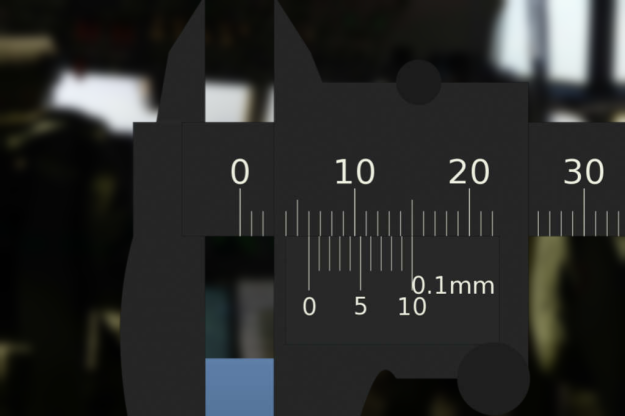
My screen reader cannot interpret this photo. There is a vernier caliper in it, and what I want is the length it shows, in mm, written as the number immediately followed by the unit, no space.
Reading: 6.0mm
